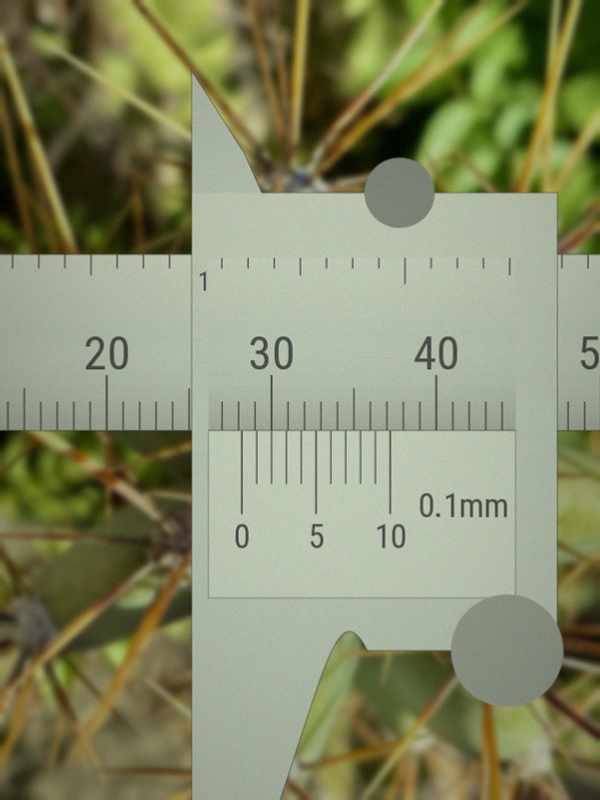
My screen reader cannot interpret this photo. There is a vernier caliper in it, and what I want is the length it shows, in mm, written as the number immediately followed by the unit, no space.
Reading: 28.2mm
